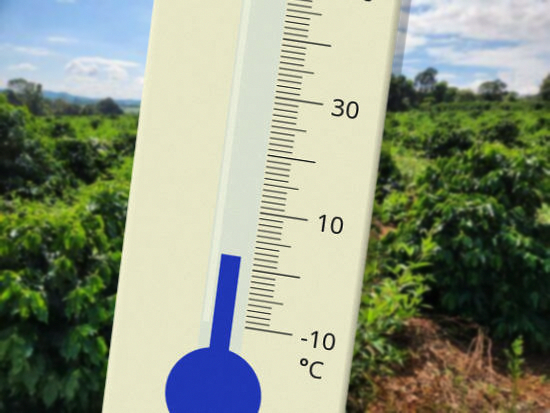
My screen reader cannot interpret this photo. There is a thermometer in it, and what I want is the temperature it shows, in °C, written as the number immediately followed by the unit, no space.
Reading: 2°C
